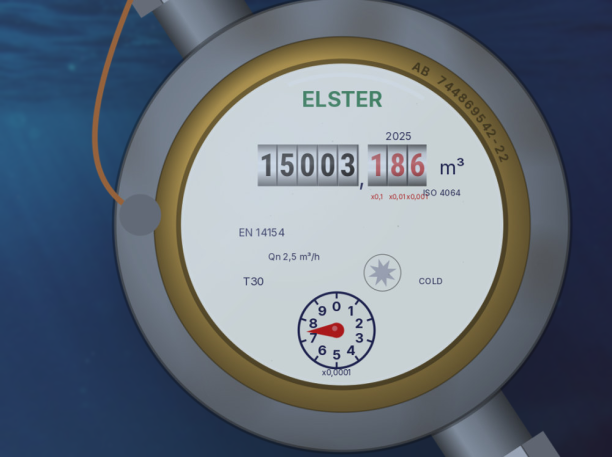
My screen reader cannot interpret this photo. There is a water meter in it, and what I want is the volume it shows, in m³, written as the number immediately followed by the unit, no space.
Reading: 15003.1867m³
